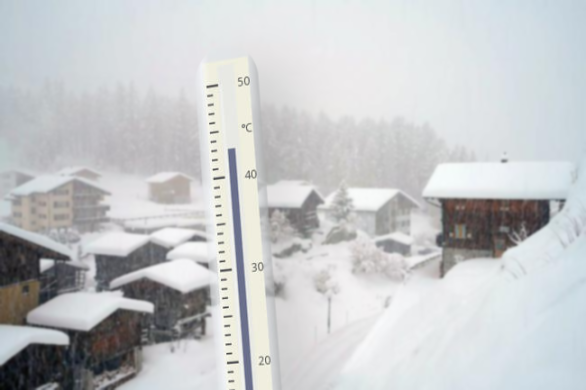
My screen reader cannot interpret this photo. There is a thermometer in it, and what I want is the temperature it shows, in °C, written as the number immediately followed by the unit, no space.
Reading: 43°C
